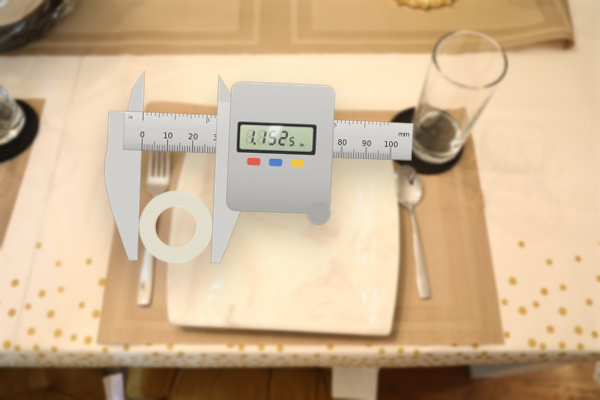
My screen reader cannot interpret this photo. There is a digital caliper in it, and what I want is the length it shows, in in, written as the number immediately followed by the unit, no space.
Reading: 1.1525in
